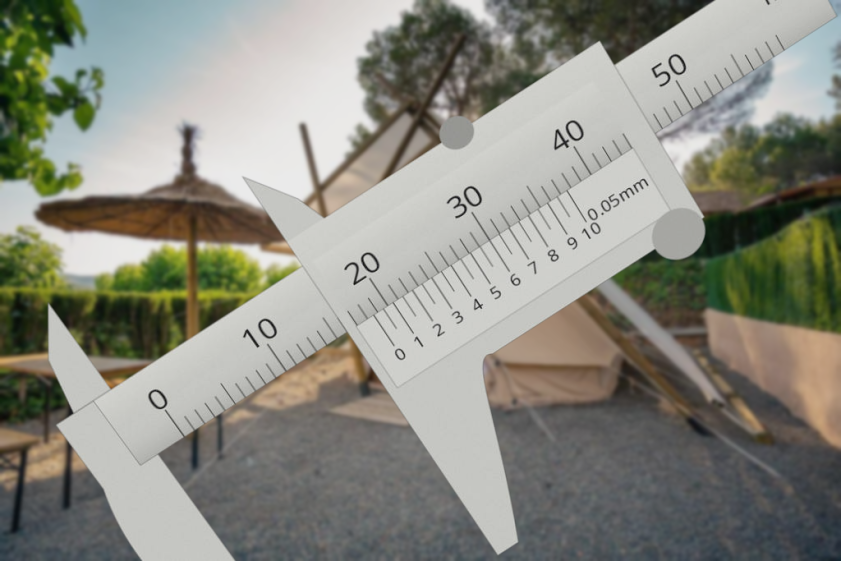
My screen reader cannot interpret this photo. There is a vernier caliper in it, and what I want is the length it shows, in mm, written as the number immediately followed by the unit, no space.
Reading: 18.6mm
